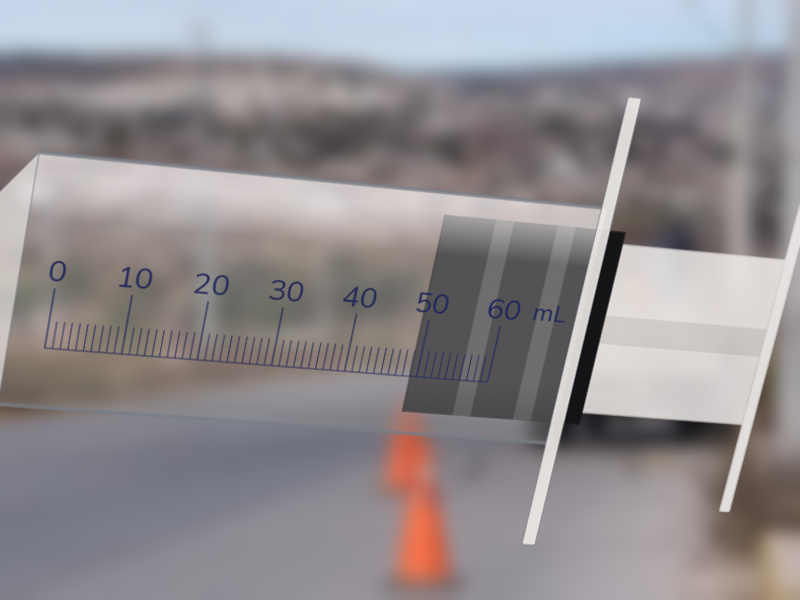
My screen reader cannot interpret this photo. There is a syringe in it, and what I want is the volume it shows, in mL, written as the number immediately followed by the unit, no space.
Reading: 49mL
